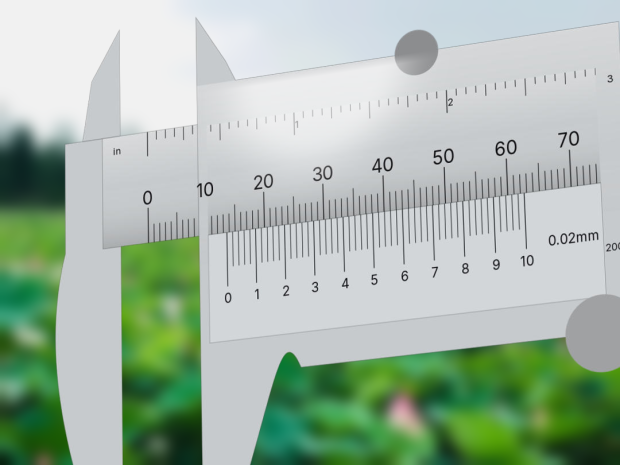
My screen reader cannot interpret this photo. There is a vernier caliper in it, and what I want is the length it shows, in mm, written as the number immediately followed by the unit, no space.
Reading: 13.6mm
